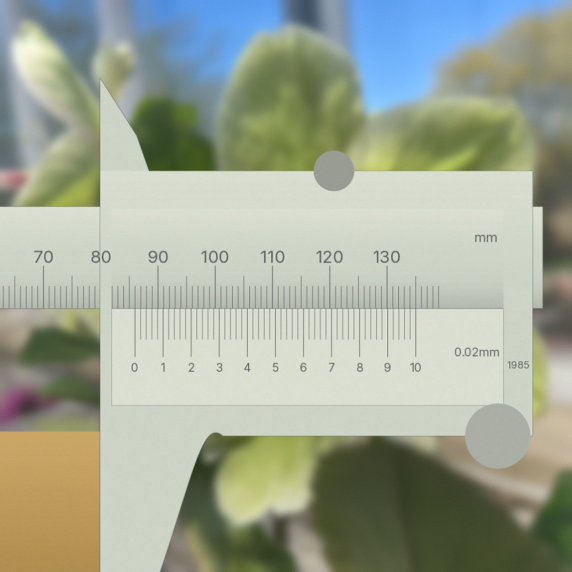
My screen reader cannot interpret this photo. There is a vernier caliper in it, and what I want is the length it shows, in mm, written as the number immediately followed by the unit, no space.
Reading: 86.0mm
